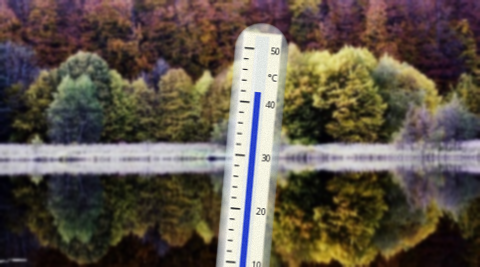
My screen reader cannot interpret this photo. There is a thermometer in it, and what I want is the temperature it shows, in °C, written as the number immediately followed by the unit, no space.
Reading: 42°C
